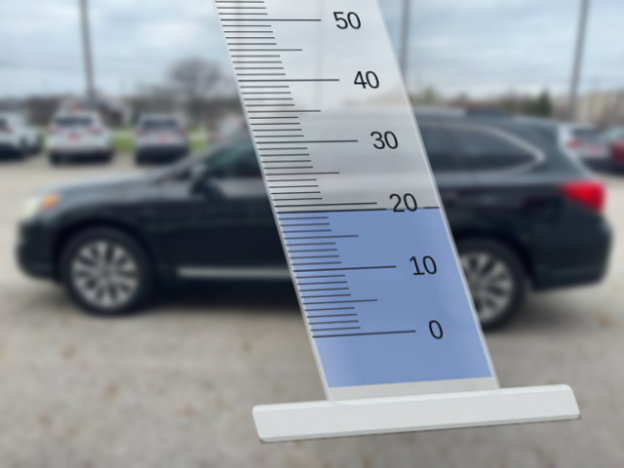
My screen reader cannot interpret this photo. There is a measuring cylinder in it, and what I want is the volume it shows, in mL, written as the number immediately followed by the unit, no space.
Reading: 19mL
